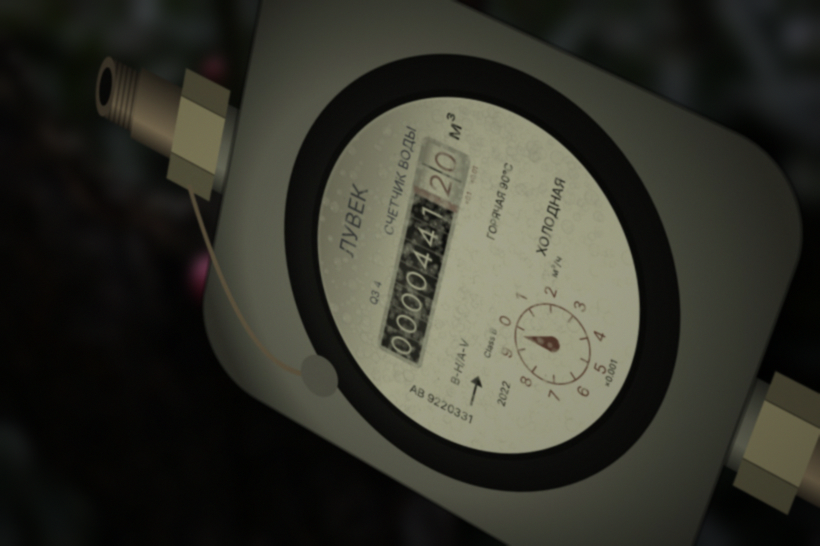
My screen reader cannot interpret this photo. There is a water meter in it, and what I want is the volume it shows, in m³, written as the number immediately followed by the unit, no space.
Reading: 441.199m³
